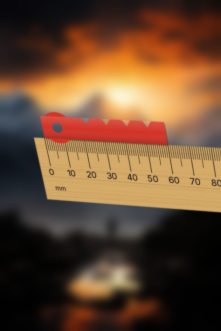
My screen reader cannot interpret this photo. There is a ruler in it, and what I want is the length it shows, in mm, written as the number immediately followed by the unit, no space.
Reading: 60mm
